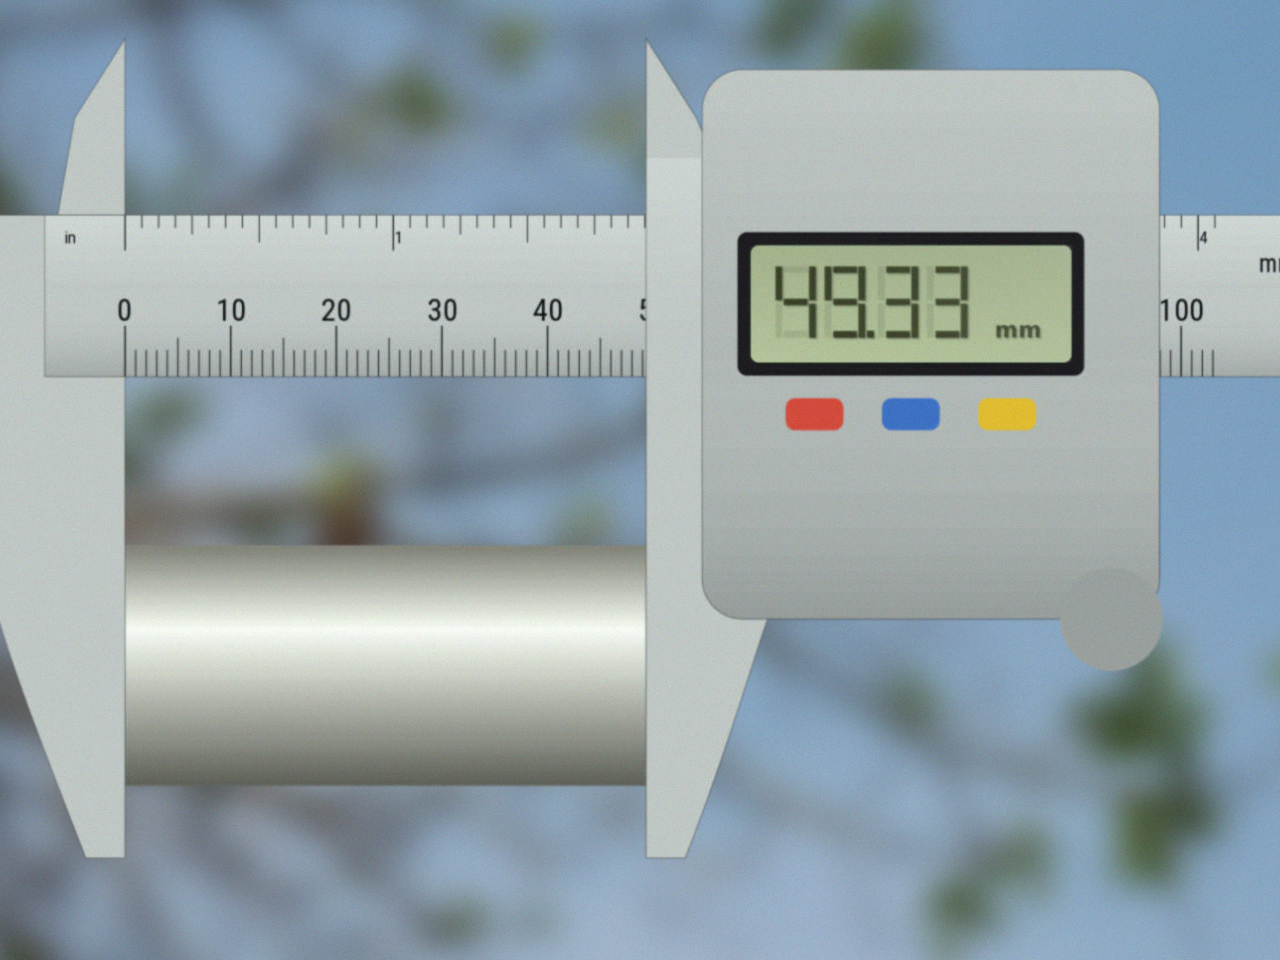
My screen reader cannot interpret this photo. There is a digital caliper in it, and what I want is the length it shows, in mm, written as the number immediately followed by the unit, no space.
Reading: 49.33mm
